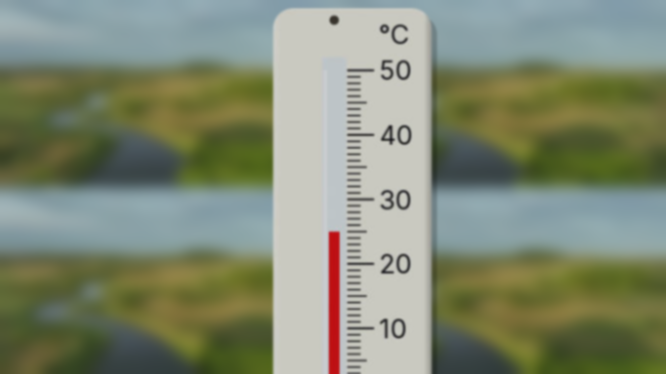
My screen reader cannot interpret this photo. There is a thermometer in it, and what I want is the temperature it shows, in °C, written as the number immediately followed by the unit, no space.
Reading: 25°C
